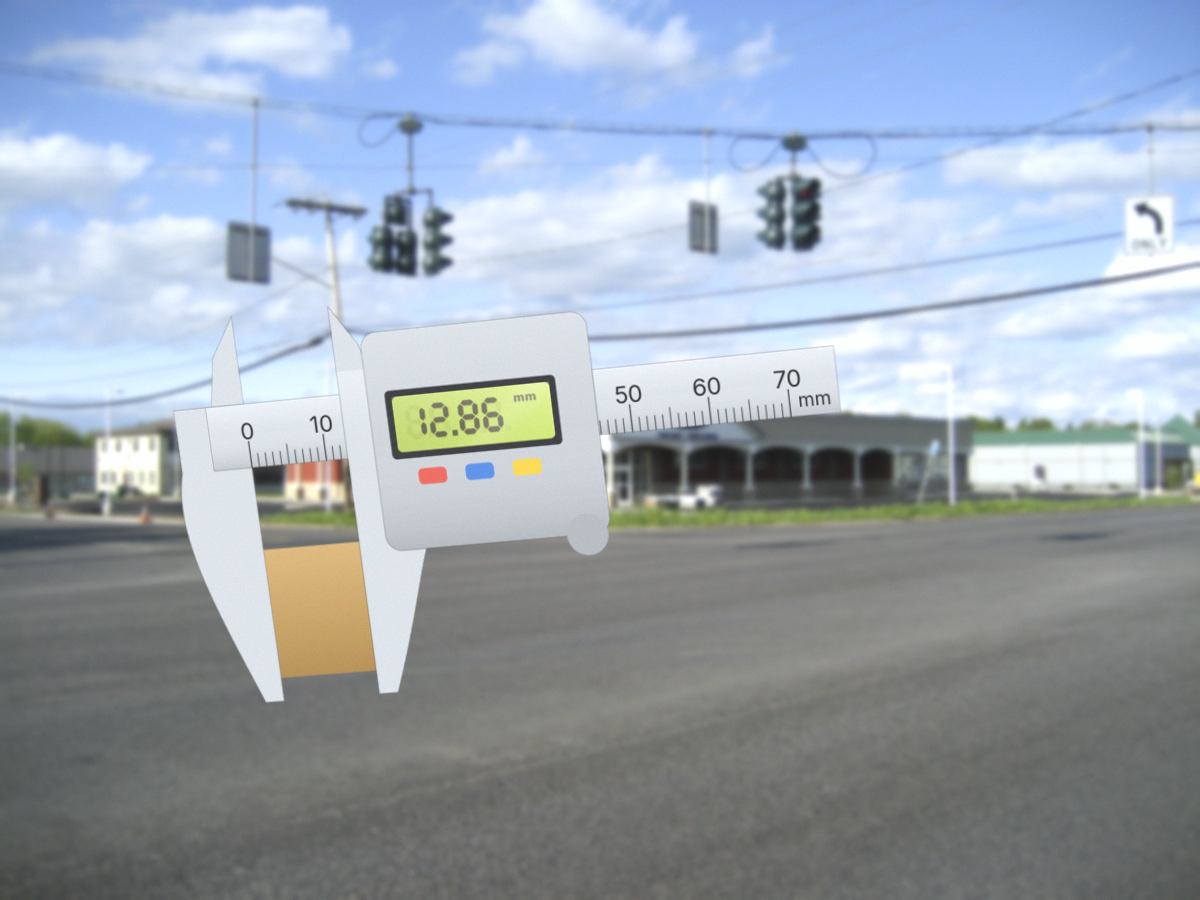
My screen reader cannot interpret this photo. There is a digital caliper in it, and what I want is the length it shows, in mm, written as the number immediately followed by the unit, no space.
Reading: 12.86mm
